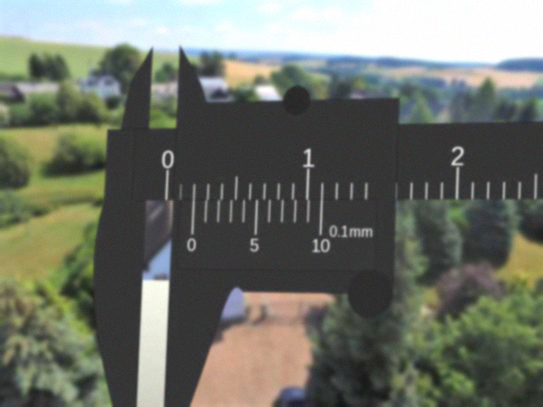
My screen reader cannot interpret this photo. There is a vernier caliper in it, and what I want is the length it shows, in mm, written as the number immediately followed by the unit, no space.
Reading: 2.0mm
